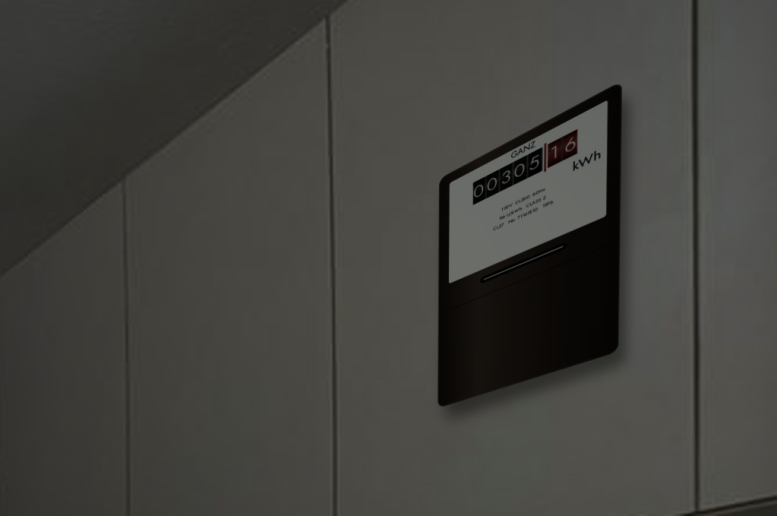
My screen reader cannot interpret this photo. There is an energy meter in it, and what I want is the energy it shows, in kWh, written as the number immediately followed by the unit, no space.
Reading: 305.16kWh
